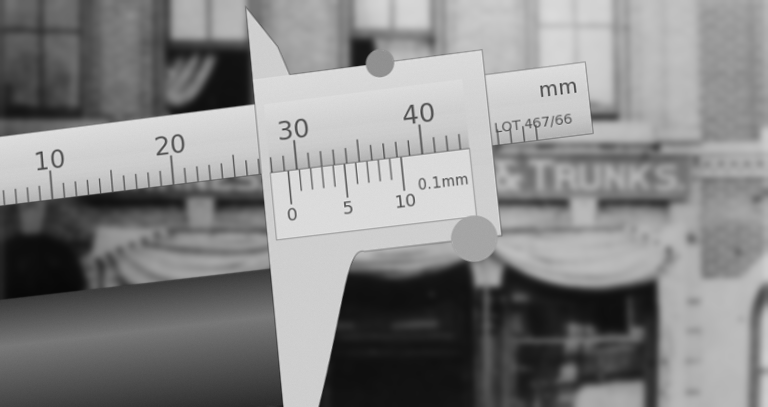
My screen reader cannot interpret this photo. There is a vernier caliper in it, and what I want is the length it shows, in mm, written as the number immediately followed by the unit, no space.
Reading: 29.3mm
